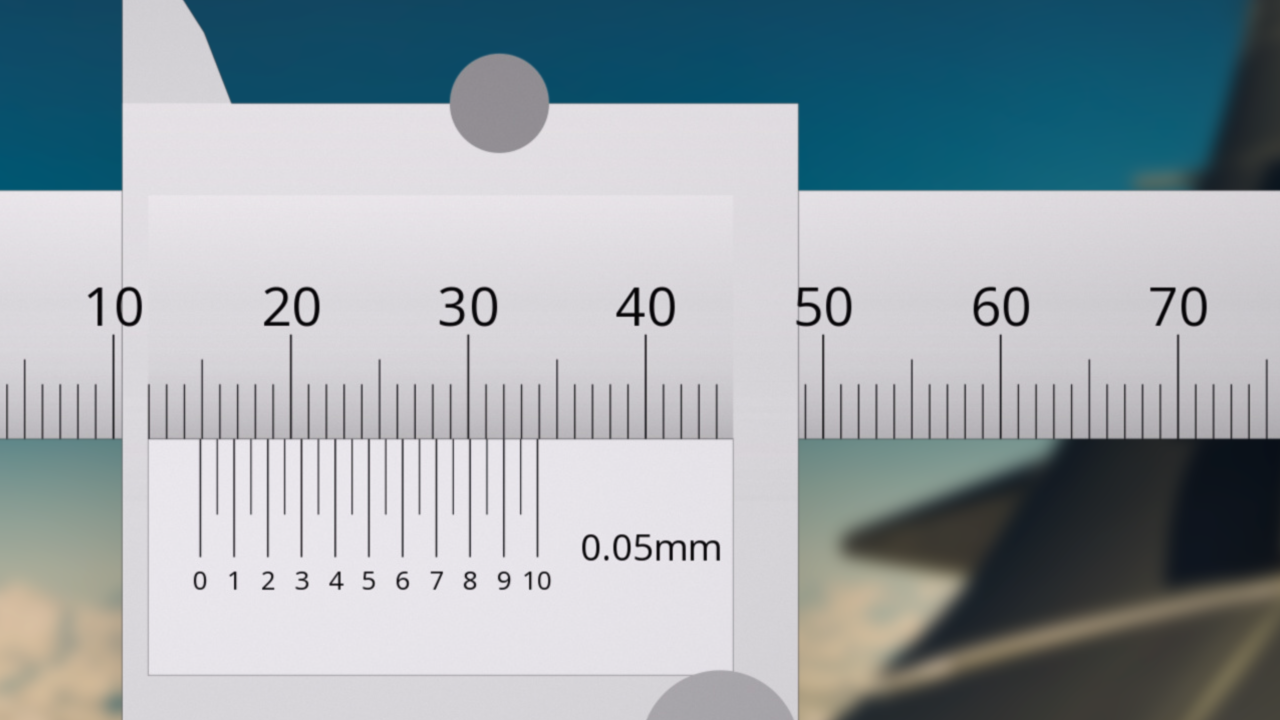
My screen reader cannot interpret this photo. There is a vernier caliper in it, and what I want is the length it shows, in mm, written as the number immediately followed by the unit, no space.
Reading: 14.9mm
